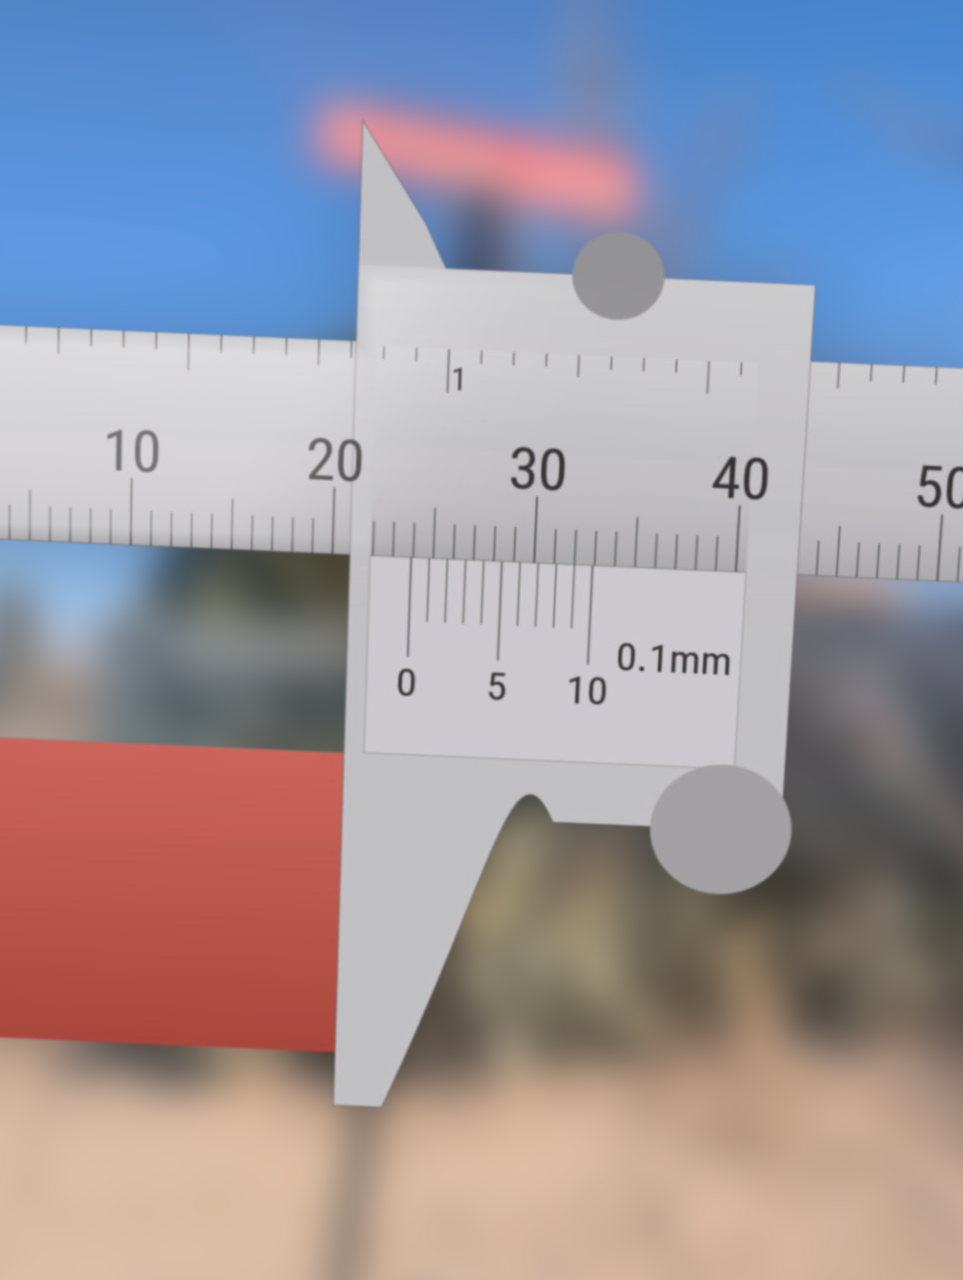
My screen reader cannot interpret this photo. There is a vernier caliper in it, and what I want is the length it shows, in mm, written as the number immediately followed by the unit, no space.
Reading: 23.9mm
